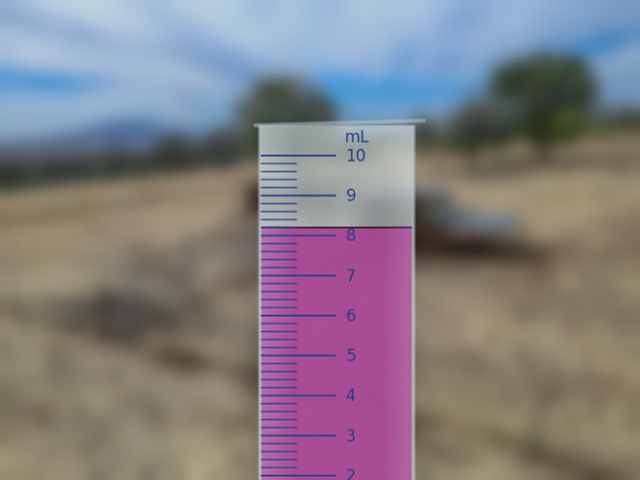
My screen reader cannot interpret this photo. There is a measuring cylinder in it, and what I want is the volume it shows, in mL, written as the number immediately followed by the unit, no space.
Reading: 8.2mL
